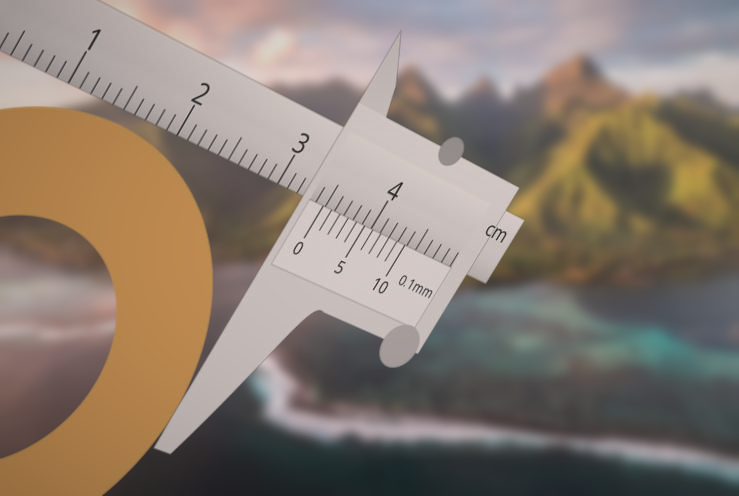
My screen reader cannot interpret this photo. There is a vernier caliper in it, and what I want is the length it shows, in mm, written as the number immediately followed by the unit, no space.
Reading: 34.8mm
